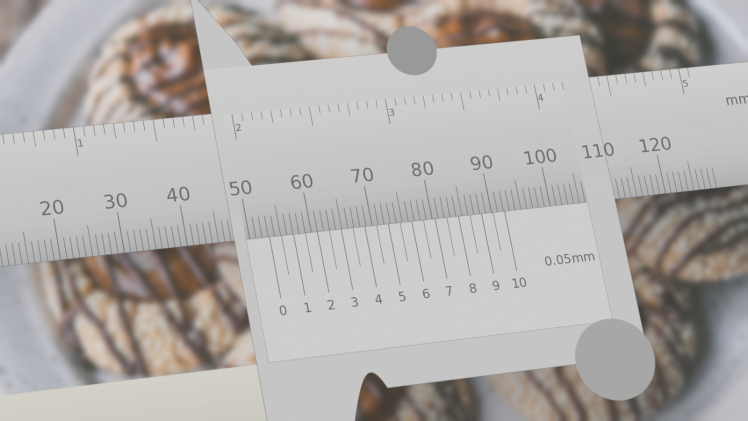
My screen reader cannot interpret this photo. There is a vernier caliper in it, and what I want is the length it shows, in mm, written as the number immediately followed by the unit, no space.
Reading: 53.2mm
